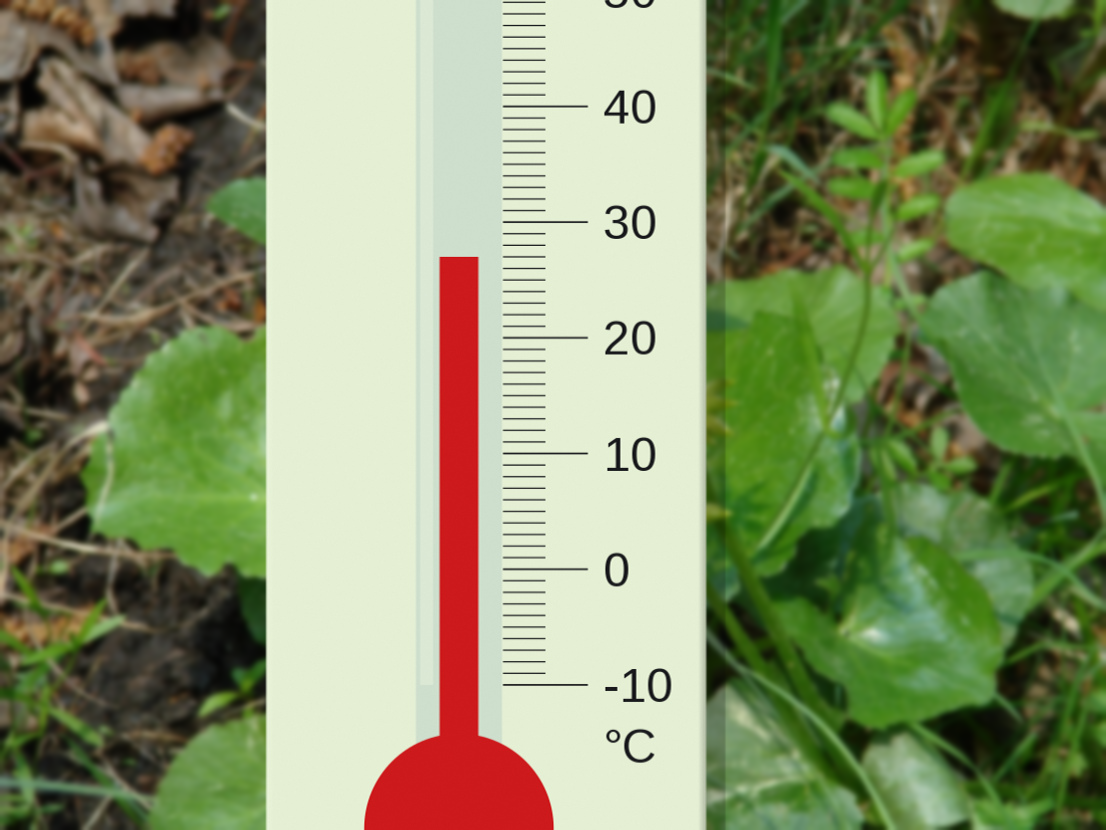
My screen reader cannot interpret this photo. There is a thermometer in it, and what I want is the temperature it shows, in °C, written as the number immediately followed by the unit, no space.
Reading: 27°C
